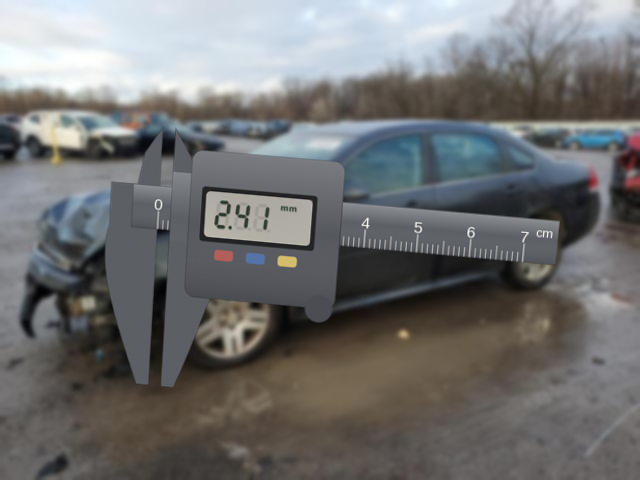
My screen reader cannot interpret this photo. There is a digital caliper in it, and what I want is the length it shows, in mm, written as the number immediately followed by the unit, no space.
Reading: 2.41mm
